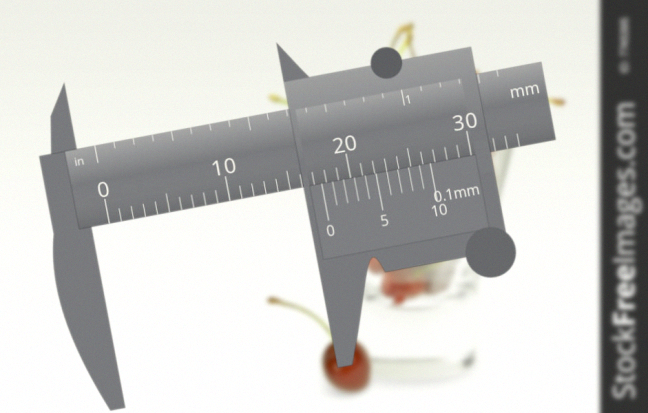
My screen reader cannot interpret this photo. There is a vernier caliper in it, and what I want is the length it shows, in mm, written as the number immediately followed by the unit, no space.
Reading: 17.6mm
